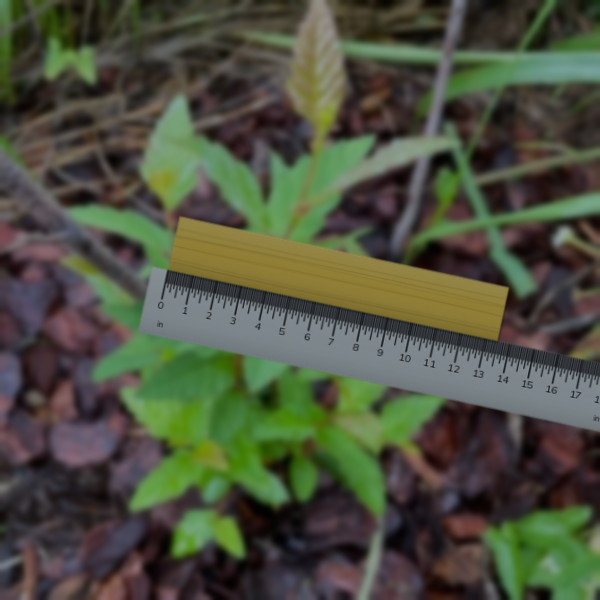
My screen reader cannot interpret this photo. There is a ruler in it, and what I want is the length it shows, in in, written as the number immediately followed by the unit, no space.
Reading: 13.5in
